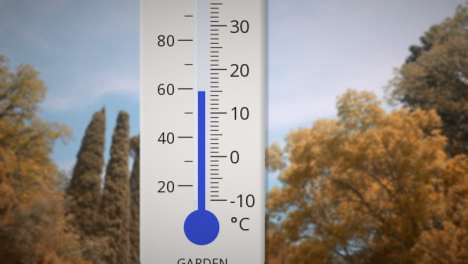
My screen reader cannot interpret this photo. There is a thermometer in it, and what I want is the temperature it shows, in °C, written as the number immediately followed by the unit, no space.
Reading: 15°C
